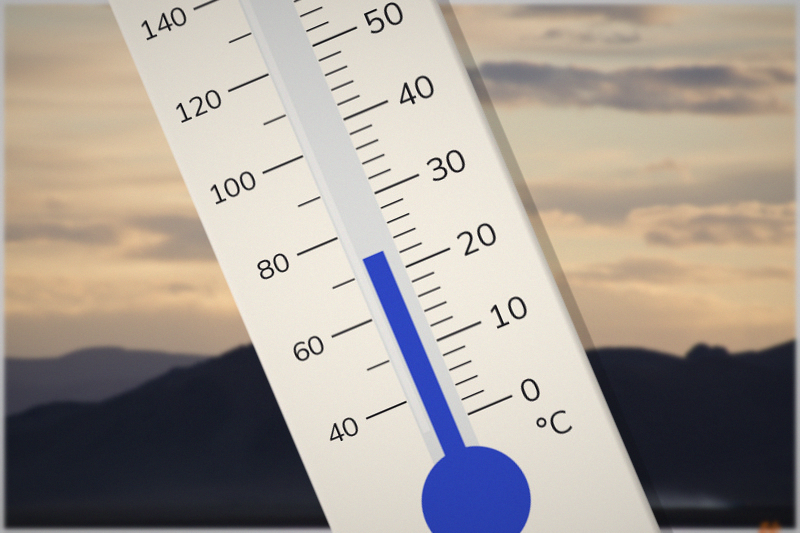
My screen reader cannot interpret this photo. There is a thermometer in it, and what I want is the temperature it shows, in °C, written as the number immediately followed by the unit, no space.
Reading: 23°C
